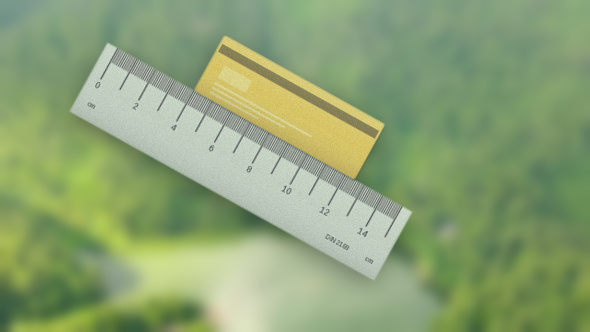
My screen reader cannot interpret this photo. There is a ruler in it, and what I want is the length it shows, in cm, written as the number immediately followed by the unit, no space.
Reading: 8.5cm
